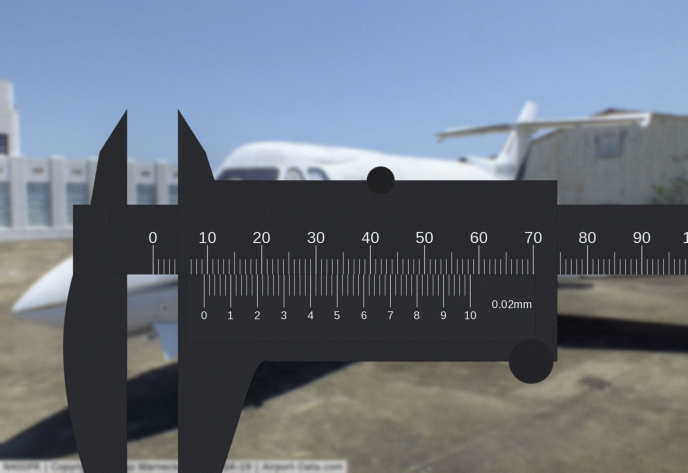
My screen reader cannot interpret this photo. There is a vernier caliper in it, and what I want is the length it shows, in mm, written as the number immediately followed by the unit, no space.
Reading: 9.4mm
